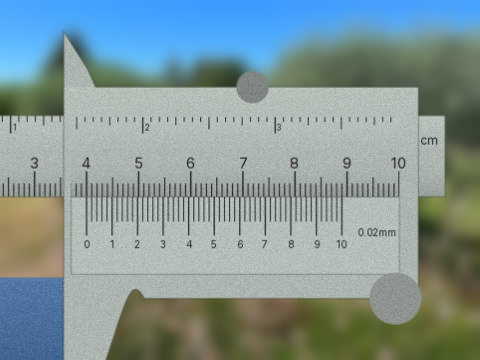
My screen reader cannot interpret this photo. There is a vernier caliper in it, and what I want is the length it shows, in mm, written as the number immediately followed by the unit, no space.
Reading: 40.0mm
